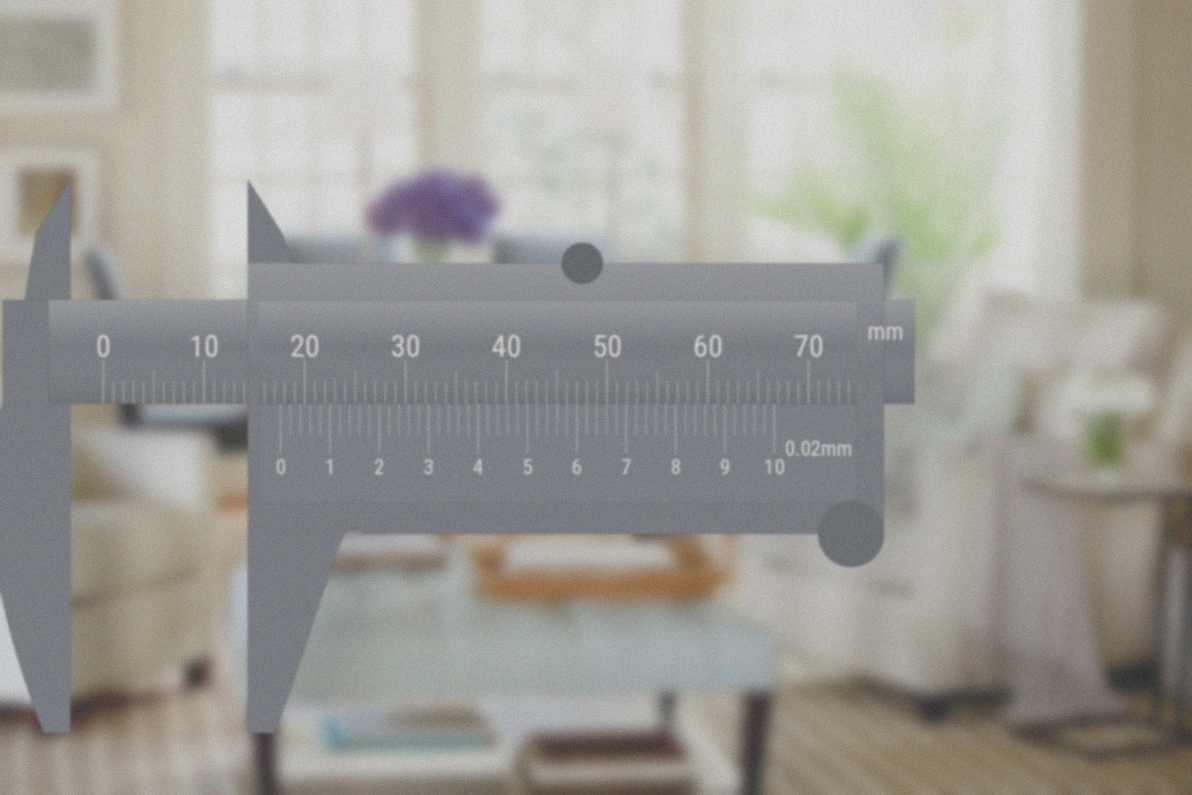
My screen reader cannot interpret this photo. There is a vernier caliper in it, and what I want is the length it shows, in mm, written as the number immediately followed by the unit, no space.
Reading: 17.6mm
